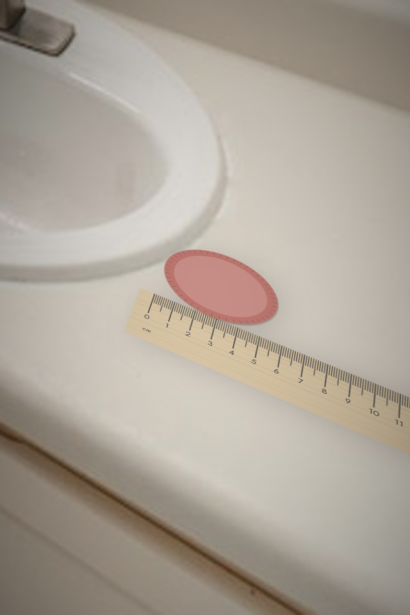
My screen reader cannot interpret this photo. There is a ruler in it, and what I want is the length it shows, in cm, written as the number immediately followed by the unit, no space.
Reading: 5.5cm
